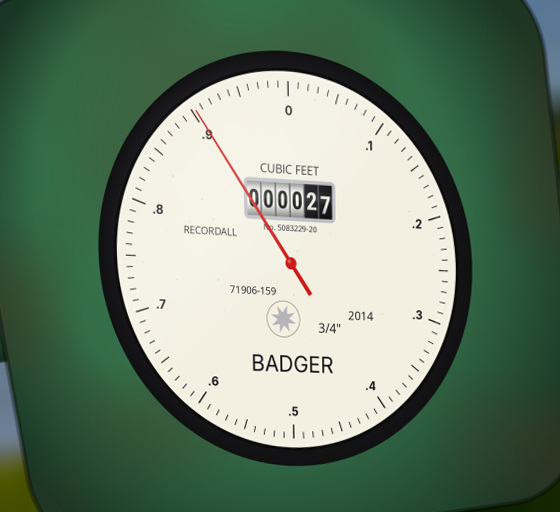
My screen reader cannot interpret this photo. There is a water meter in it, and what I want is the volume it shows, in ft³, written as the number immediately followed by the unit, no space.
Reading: 26.90ft³
